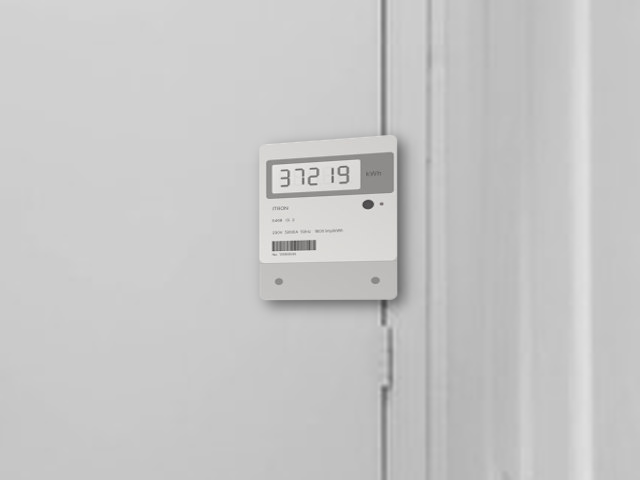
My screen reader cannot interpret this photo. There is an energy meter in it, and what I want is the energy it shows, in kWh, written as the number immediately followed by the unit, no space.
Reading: 37219kWh
